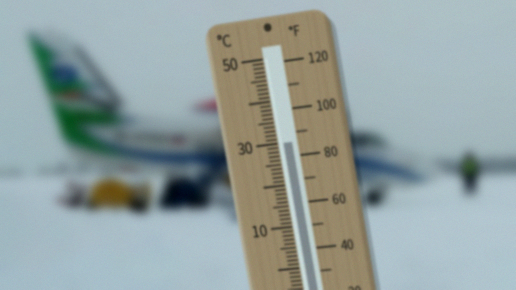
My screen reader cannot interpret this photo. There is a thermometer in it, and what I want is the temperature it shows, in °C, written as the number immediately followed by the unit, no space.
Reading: 30°C
